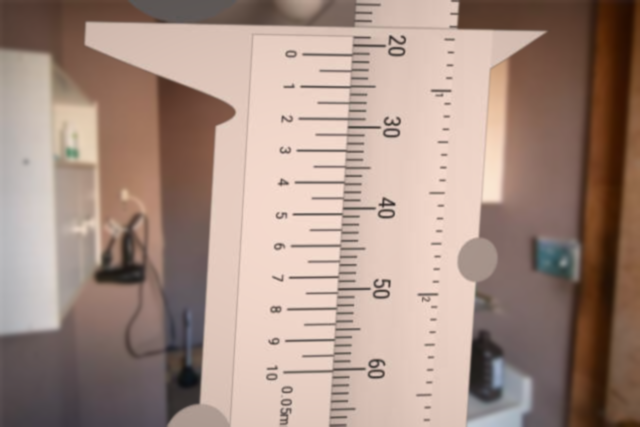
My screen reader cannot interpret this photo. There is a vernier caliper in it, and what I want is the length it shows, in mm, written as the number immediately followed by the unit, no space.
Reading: 21.2mm
